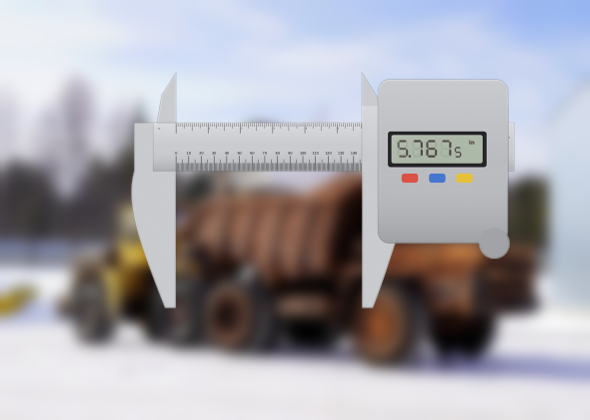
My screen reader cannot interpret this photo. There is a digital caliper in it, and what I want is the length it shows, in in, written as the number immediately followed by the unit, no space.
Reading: 5.7675in
